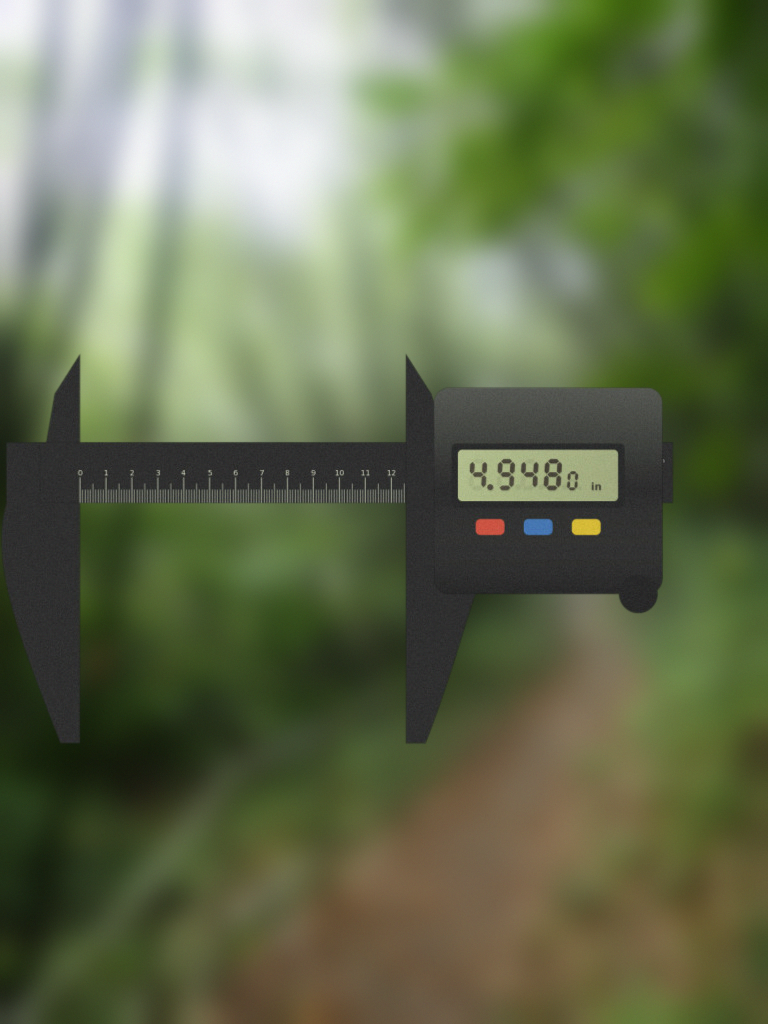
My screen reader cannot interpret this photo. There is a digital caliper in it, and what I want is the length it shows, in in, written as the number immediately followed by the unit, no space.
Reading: 4.9480in
